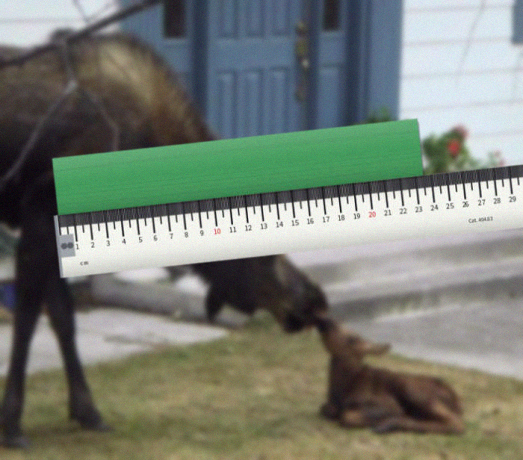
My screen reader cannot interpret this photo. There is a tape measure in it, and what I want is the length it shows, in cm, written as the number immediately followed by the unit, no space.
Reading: 23.5cm
